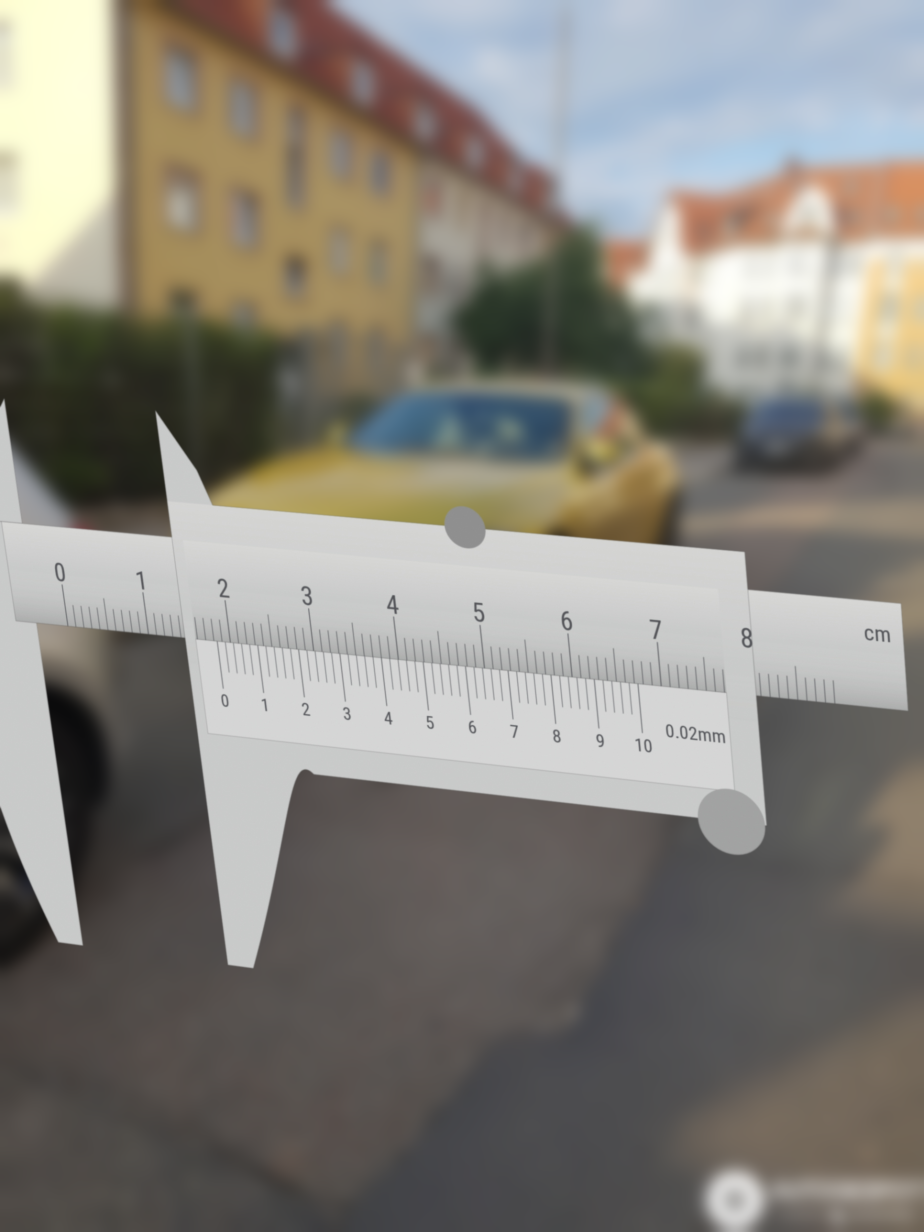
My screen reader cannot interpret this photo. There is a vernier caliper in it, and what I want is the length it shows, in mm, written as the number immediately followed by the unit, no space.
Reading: 18.4mm
